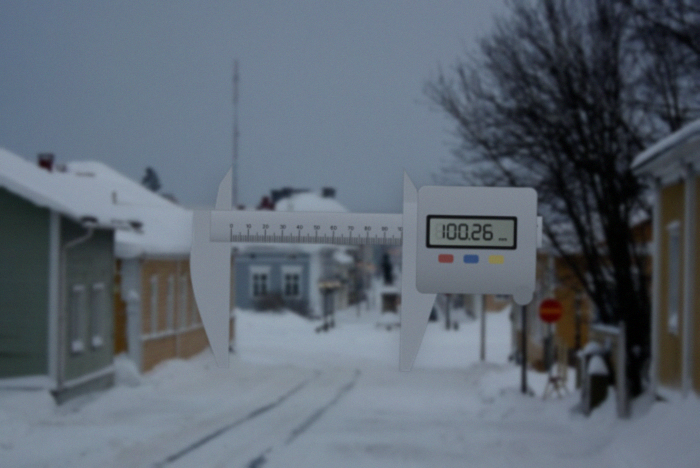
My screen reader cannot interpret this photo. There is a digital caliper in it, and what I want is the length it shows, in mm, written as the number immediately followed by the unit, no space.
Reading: 100.26mm
